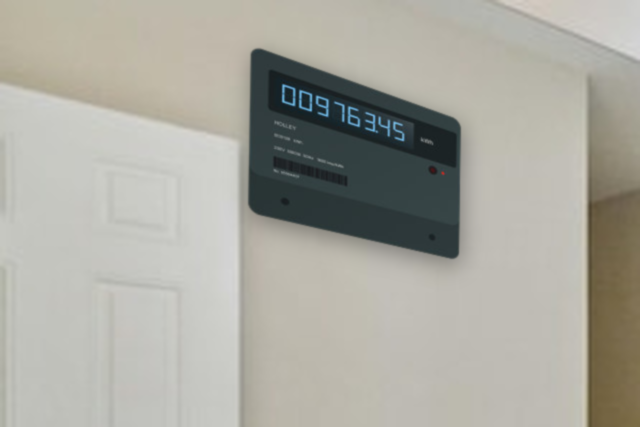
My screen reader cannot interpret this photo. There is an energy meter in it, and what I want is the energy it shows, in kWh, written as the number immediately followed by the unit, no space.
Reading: 9763.45kWh
